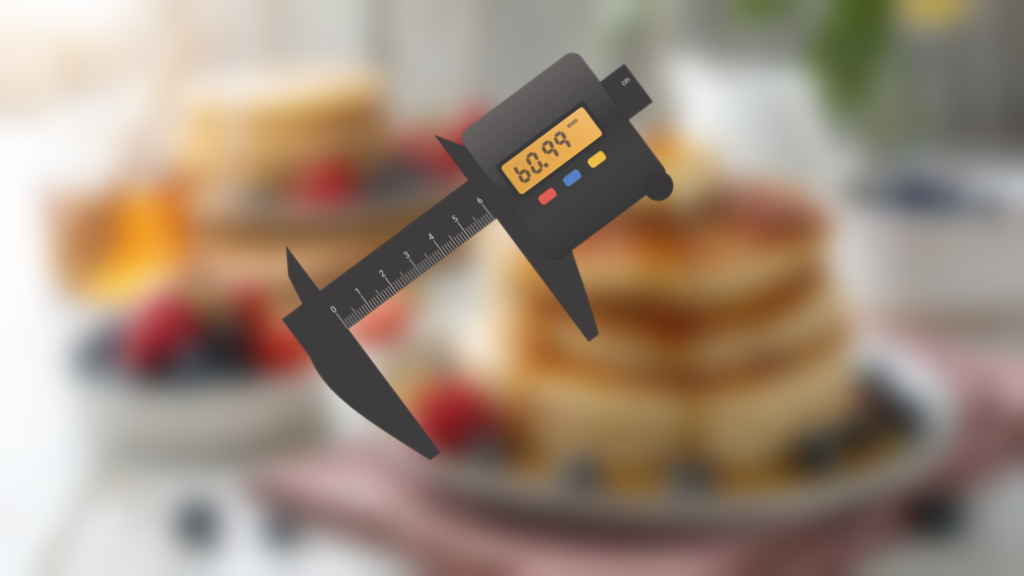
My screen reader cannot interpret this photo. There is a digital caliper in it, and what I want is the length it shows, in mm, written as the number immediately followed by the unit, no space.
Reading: 60.99mm
